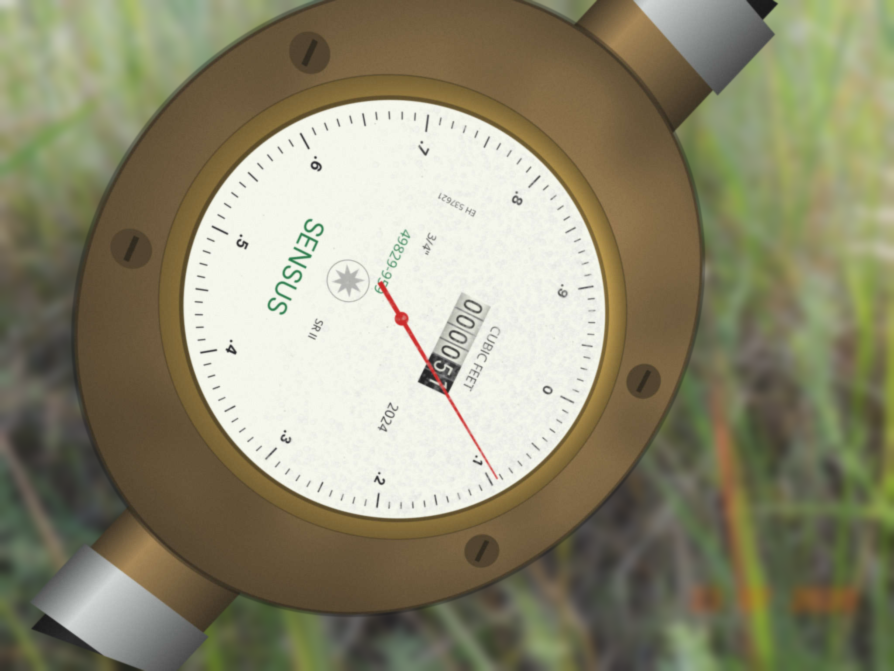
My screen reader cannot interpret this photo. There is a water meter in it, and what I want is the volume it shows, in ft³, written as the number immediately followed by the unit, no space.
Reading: 51.09ft³
